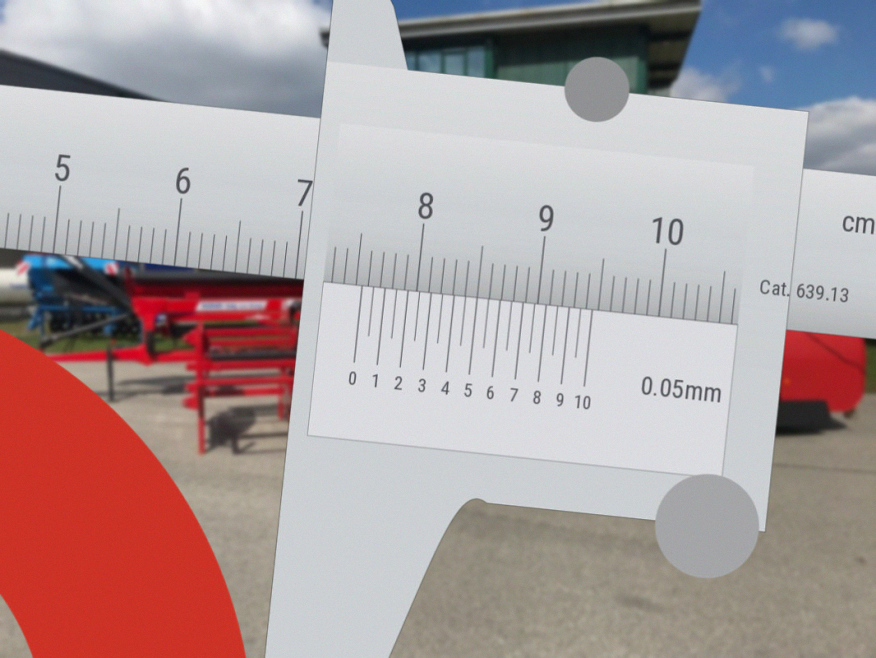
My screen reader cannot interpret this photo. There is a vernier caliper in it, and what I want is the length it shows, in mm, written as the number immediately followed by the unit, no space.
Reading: 75.5mm
